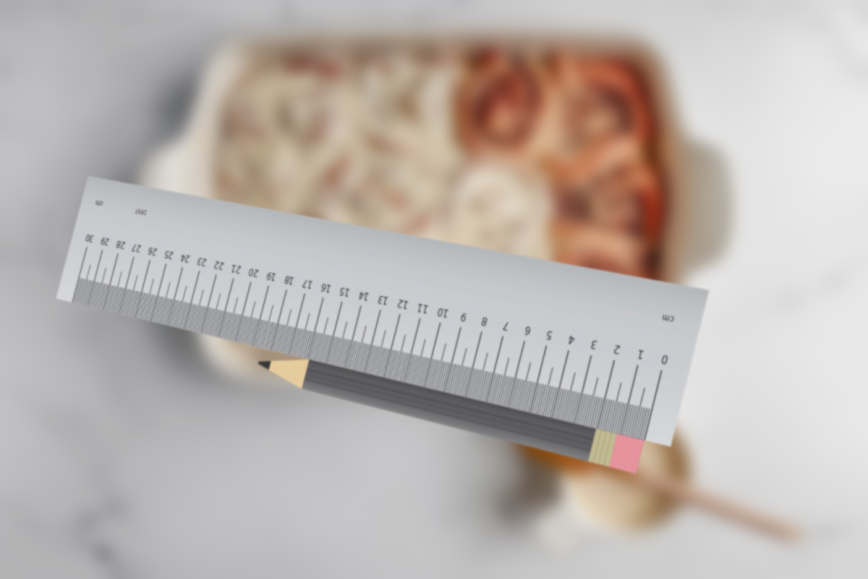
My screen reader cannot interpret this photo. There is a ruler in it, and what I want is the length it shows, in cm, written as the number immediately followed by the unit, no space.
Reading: 18.5cm
